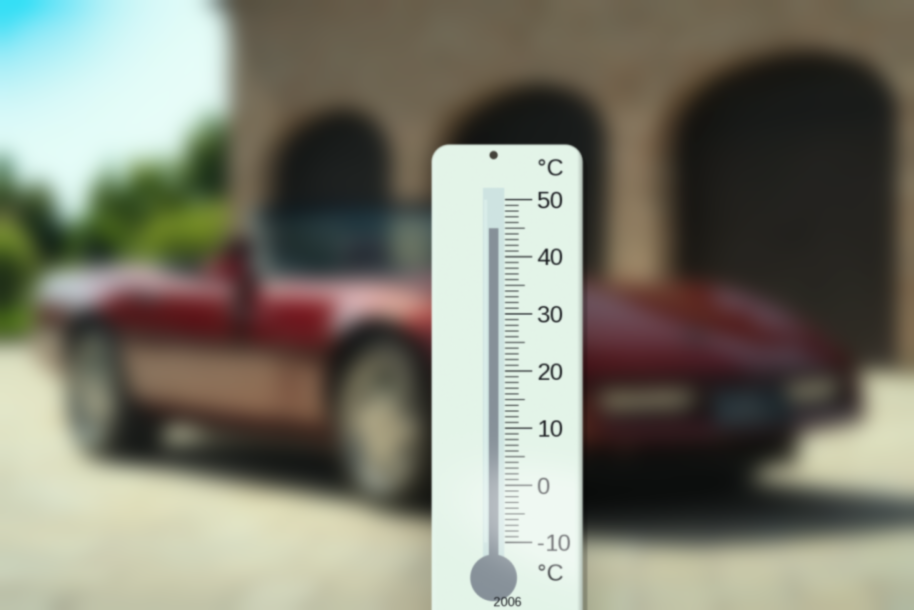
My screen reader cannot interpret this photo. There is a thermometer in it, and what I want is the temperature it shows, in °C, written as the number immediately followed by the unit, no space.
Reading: 45°C
